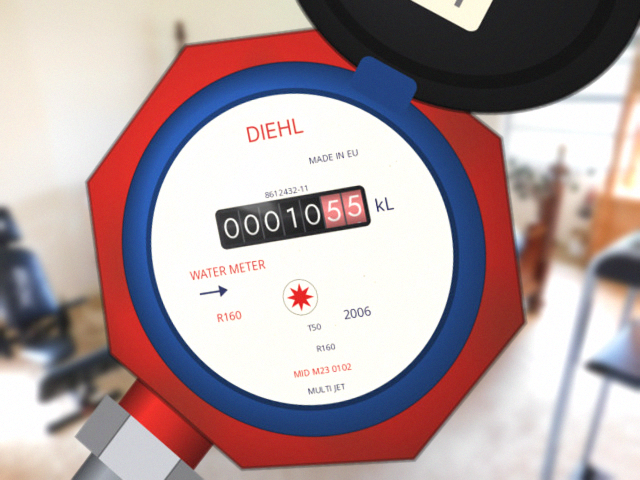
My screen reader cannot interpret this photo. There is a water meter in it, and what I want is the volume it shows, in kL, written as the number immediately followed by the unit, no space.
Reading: 10.55kL
